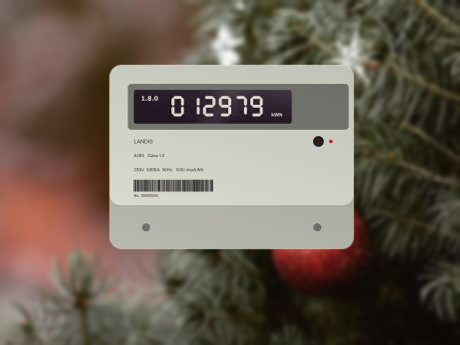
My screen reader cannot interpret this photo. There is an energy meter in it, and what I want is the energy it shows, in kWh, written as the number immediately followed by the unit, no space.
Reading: 12979kWh
